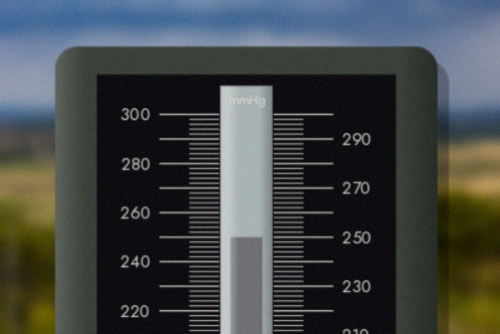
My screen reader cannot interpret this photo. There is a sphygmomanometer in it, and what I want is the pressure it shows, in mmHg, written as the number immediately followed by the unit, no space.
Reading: 250mmHg
